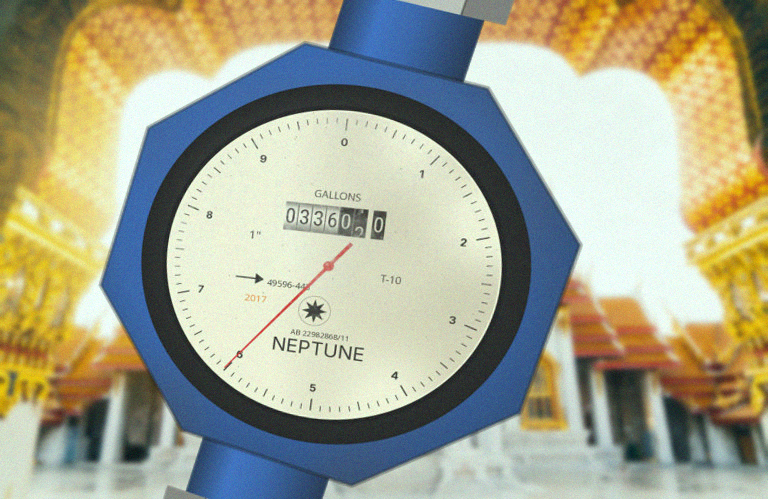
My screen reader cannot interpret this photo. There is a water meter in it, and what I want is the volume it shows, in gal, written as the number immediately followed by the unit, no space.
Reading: 336016.0gal
